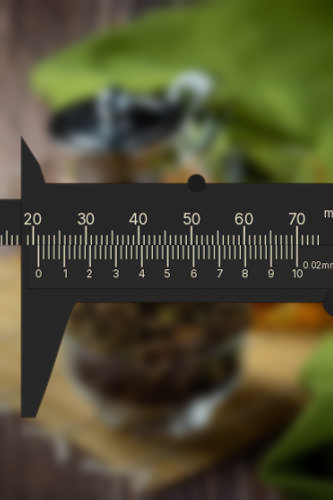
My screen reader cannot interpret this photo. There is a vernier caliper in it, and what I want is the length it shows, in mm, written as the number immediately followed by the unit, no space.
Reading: 21.0mm
